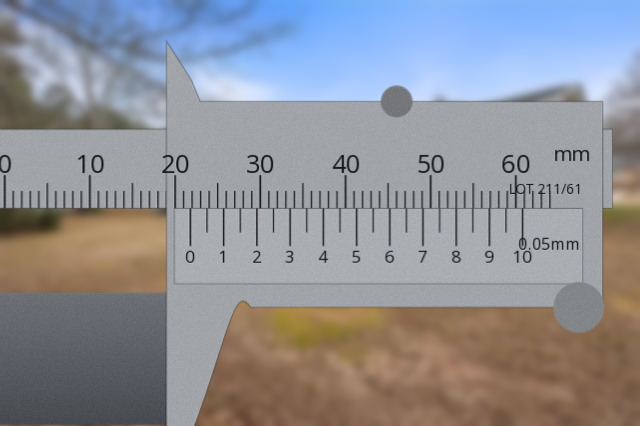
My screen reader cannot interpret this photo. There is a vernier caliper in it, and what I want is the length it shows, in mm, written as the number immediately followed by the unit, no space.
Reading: 21.8mm
